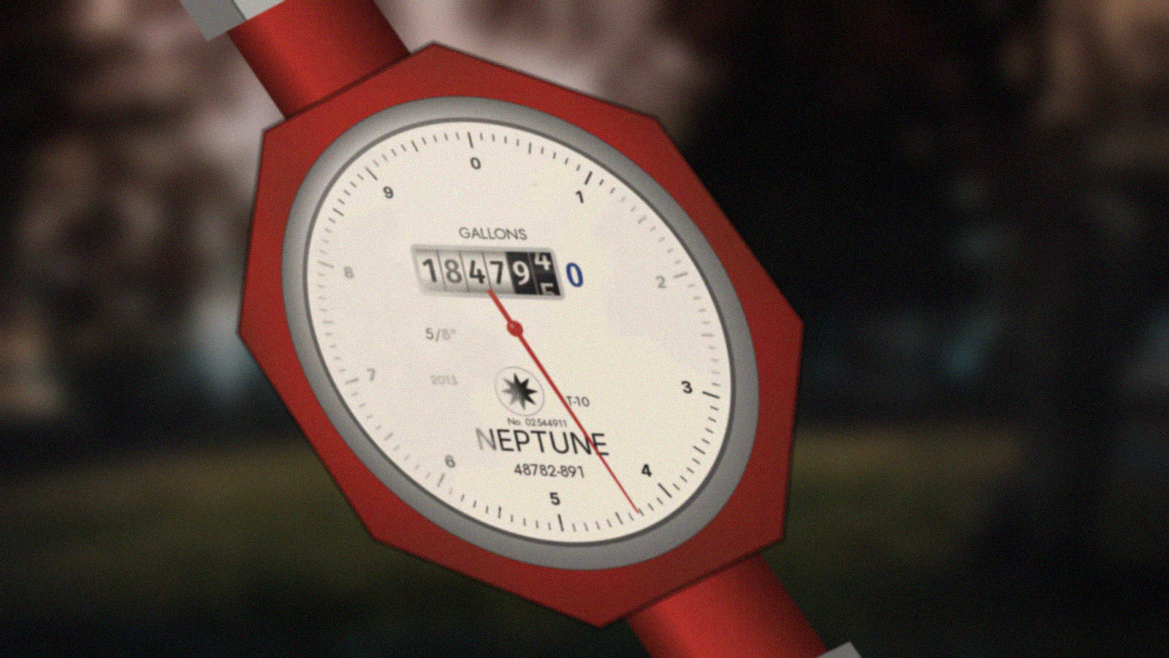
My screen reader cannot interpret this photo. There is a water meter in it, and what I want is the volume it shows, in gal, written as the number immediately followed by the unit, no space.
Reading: 1847944.3gal
